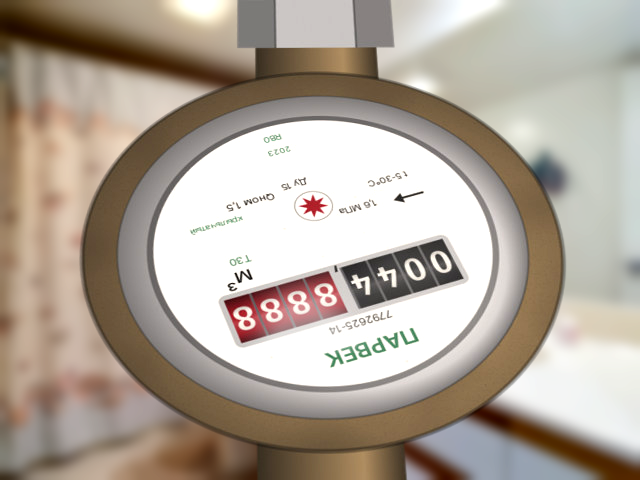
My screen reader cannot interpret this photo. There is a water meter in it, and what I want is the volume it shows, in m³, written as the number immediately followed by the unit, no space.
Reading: 44.8888m³
